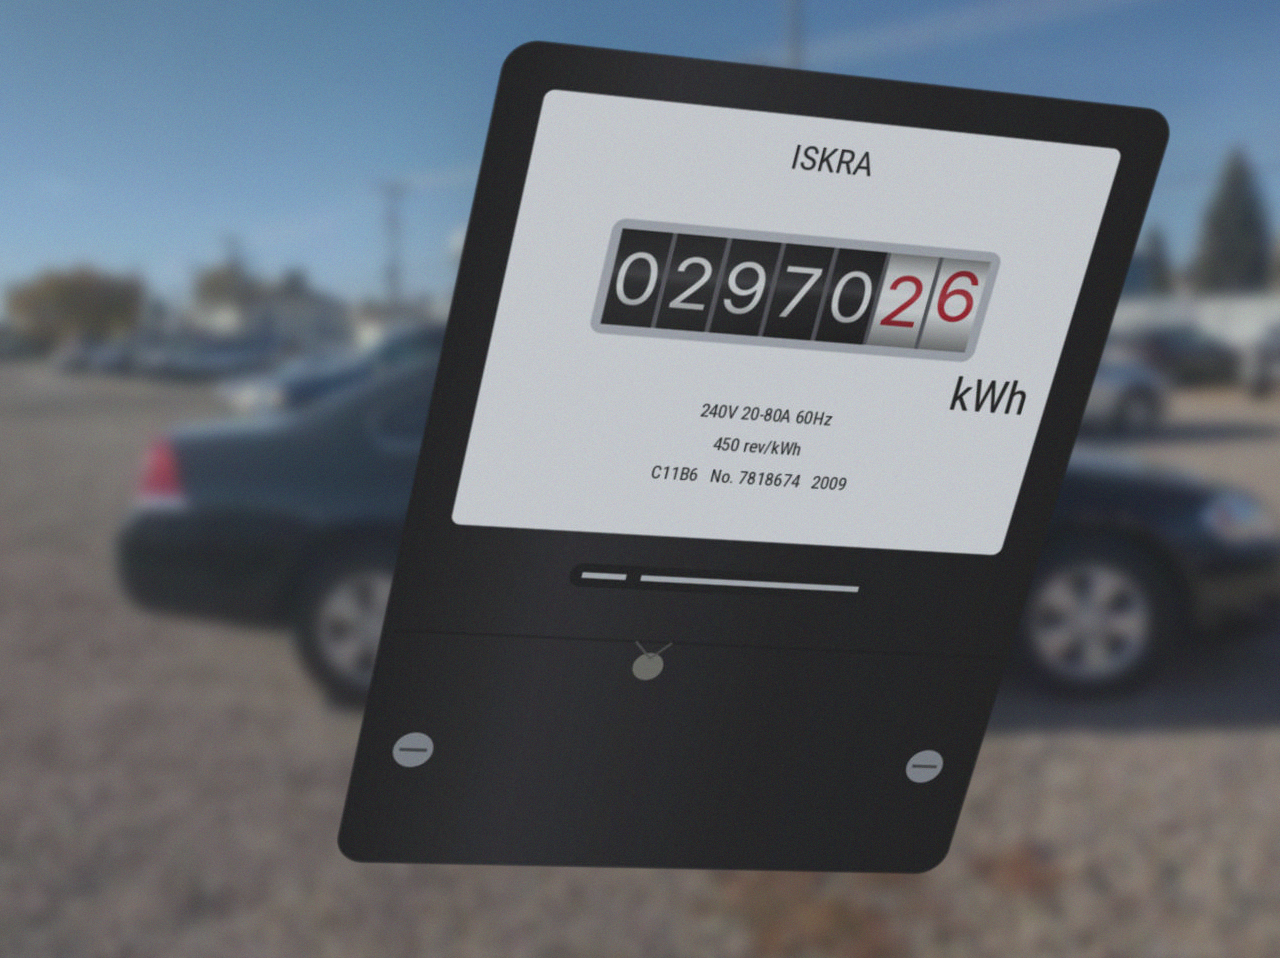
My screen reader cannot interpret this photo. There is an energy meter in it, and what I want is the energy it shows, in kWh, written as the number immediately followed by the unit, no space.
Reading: 2970.26kWh
